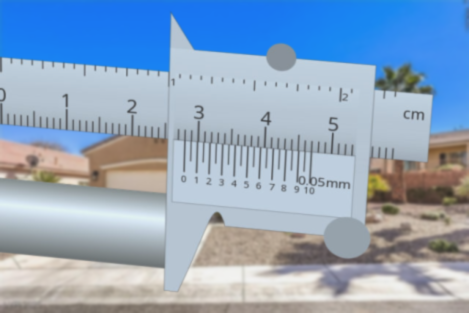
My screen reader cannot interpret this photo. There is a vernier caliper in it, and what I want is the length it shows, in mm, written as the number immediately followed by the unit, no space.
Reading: 28.0mm
